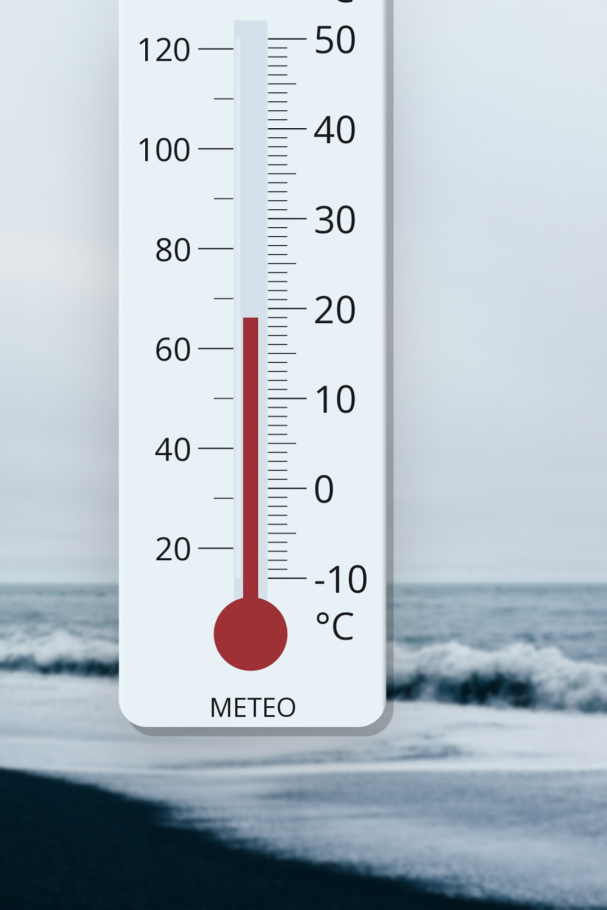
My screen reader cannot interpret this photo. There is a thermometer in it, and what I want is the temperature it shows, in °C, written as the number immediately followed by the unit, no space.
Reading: 19°C
